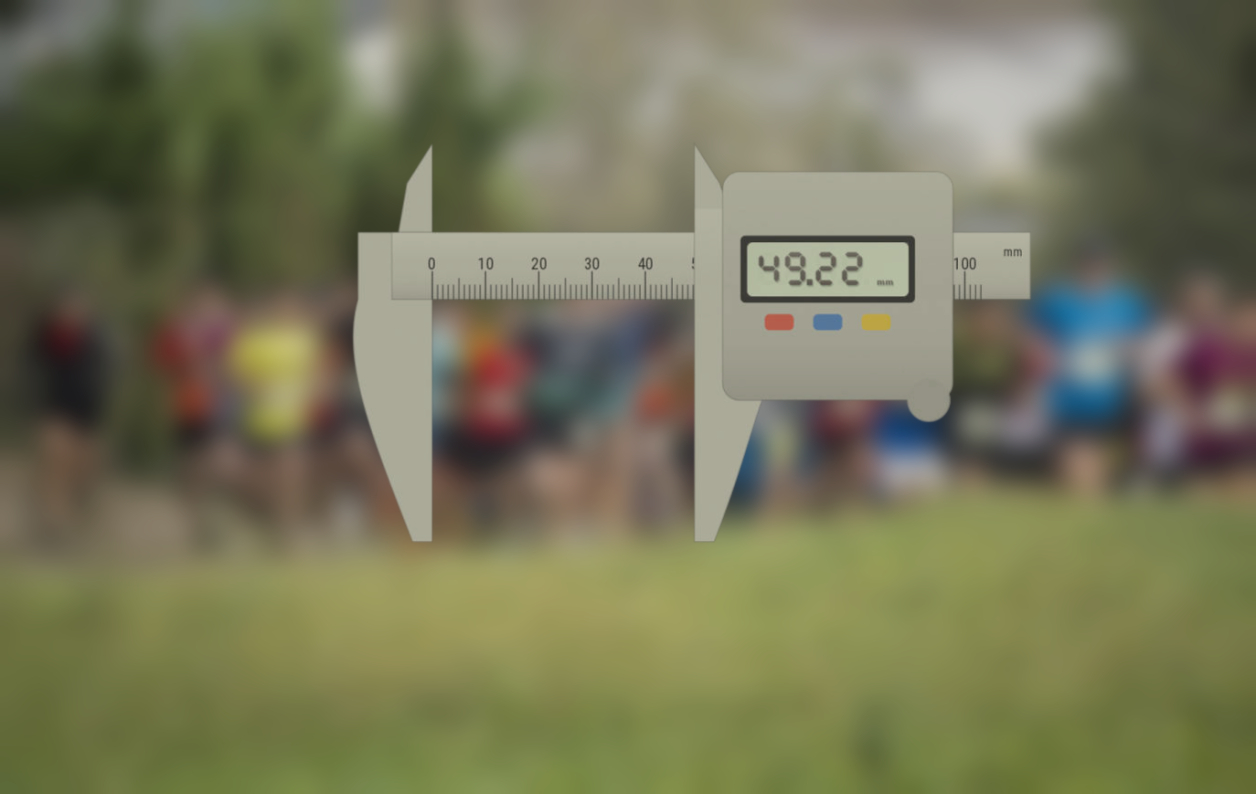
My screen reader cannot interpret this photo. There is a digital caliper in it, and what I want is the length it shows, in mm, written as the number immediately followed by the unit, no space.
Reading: 49.22mm
